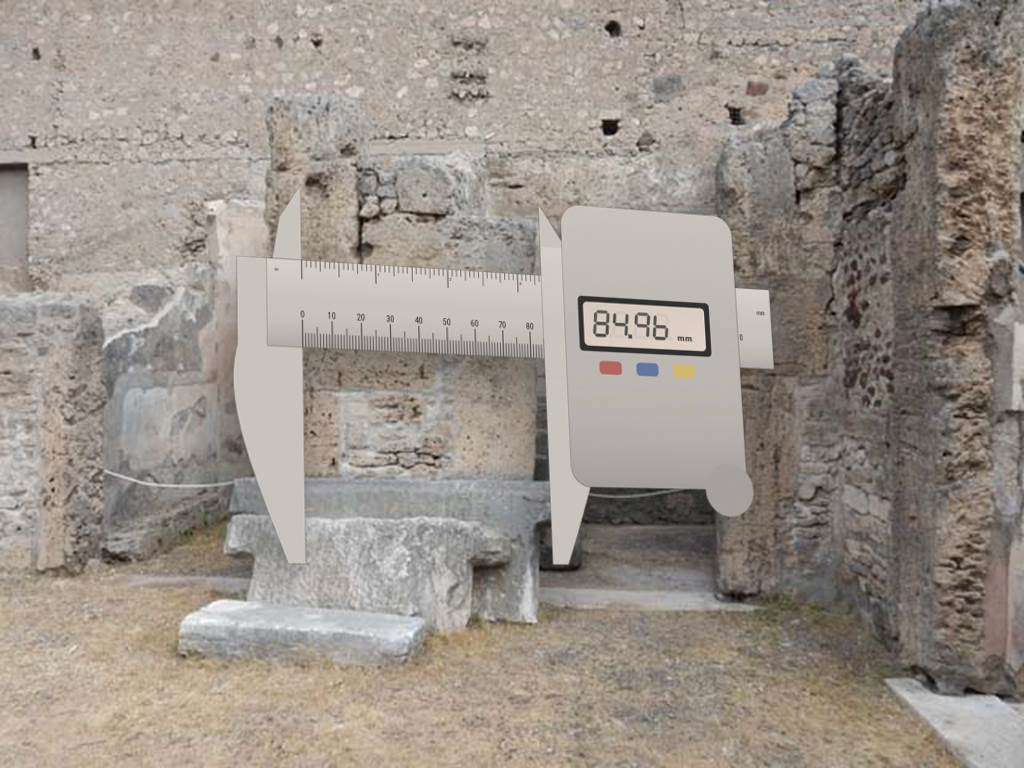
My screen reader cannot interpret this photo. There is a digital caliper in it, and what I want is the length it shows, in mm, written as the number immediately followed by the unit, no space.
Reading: 84.96mm
